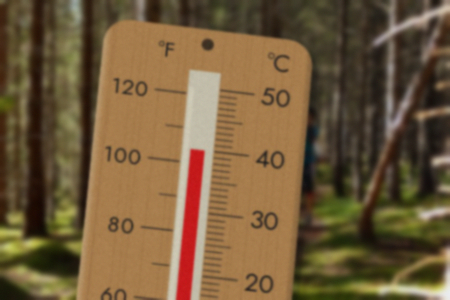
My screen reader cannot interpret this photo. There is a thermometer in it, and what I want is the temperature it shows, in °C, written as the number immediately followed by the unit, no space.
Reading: 40°C
